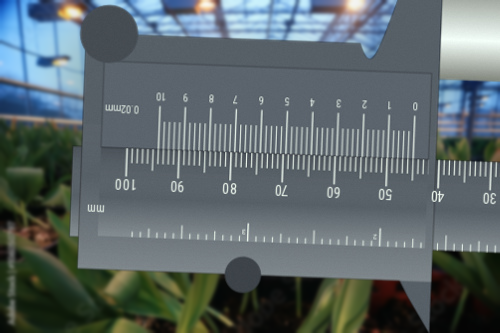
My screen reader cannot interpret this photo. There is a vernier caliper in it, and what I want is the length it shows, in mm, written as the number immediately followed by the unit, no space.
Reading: 45.0mm
